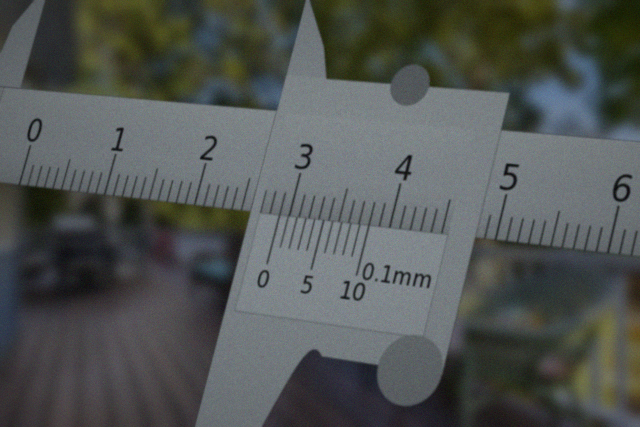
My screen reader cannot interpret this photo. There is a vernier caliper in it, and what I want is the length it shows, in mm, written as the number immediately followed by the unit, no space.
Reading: 29.0mm
